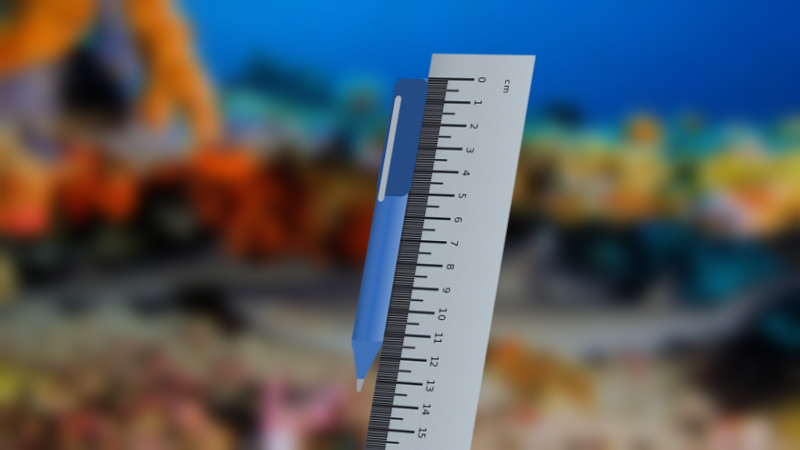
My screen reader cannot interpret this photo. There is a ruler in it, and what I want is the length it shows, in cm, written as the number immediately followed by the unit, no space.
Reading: 13.5cm
